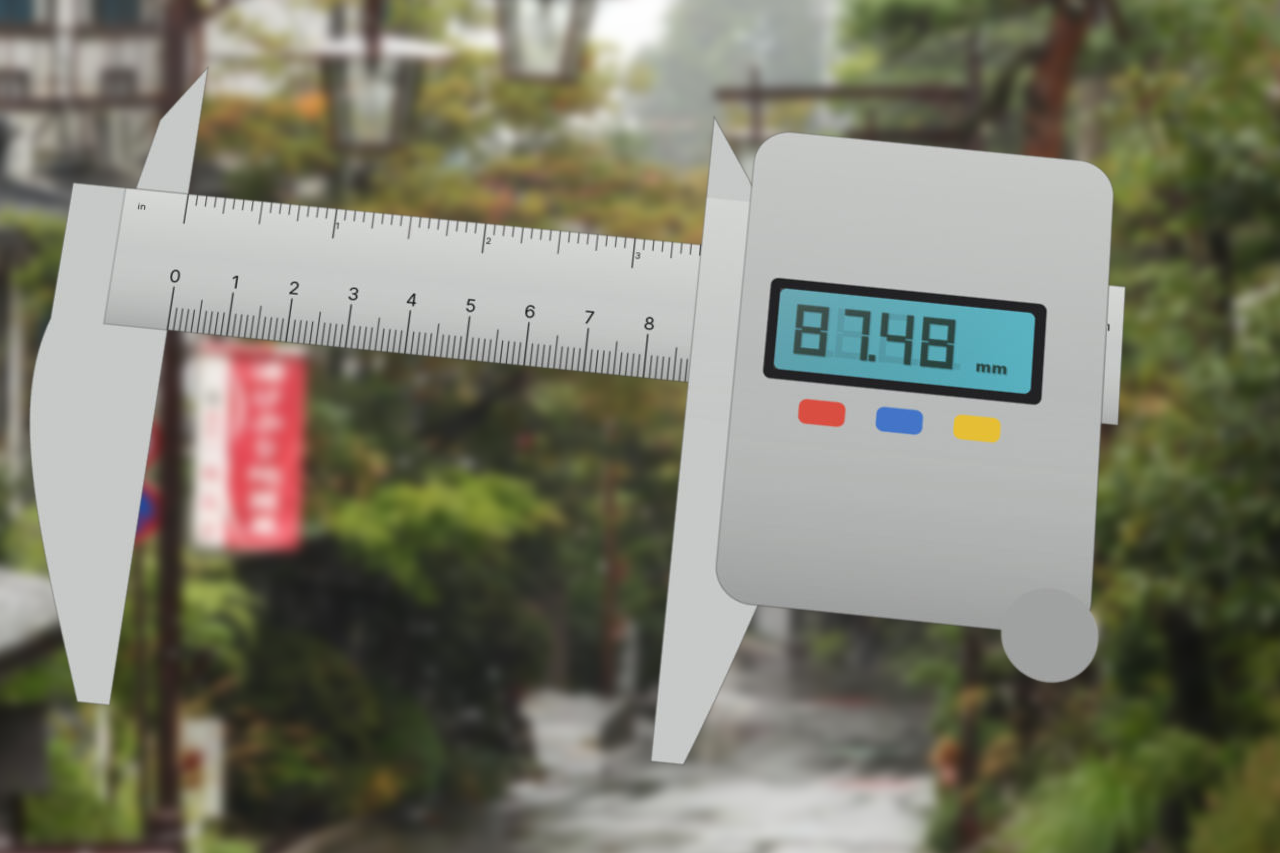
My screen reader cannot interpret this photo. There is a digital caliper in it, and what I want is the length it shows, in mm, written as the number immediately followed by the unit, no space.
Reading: 87.48mm
